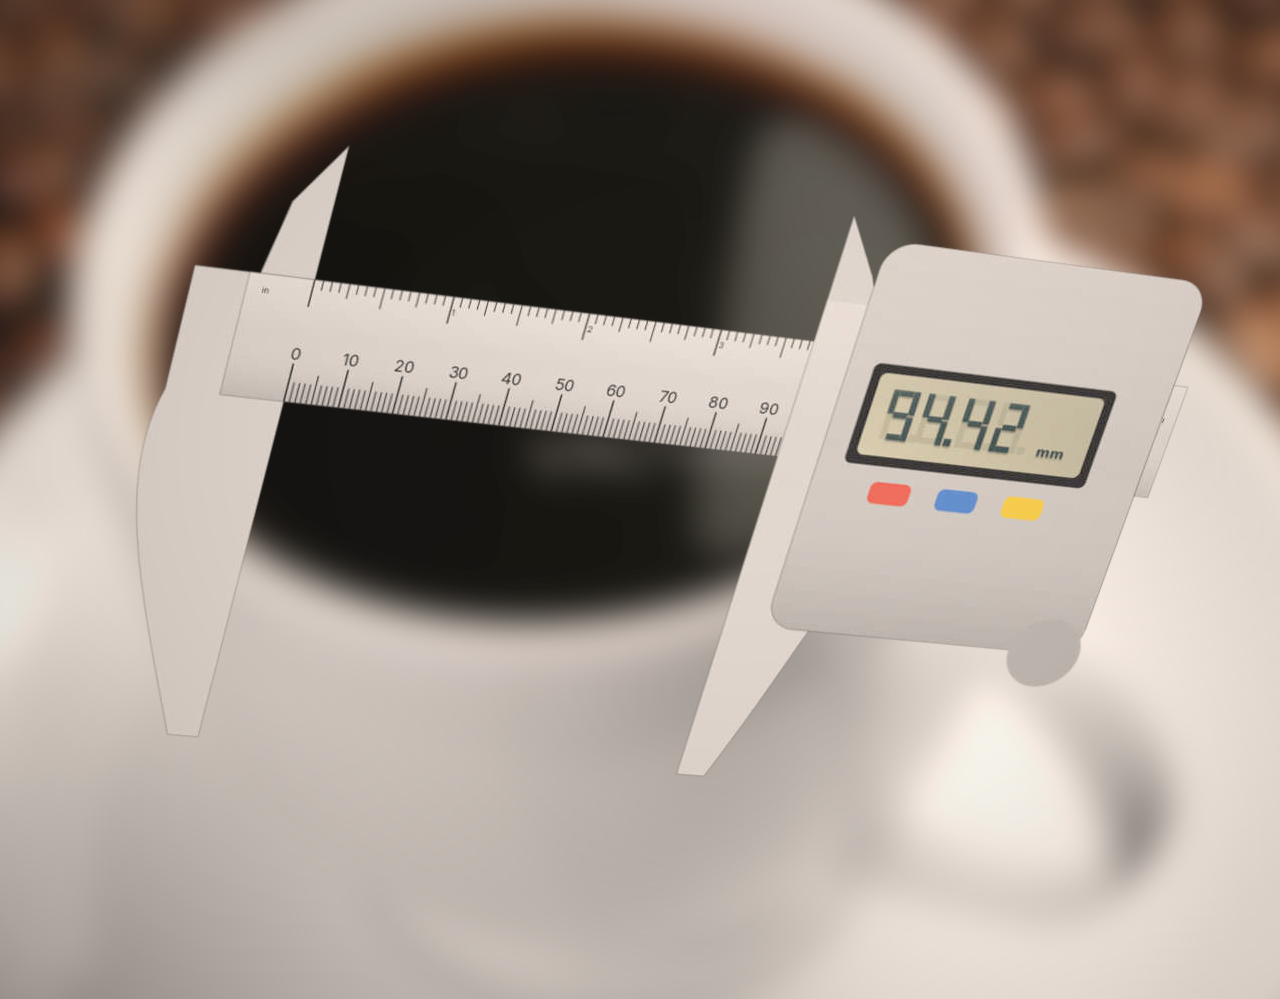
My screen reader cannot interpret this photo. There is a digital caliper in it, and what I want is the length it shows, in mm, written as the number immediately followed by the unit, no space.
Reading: 94.42mm
